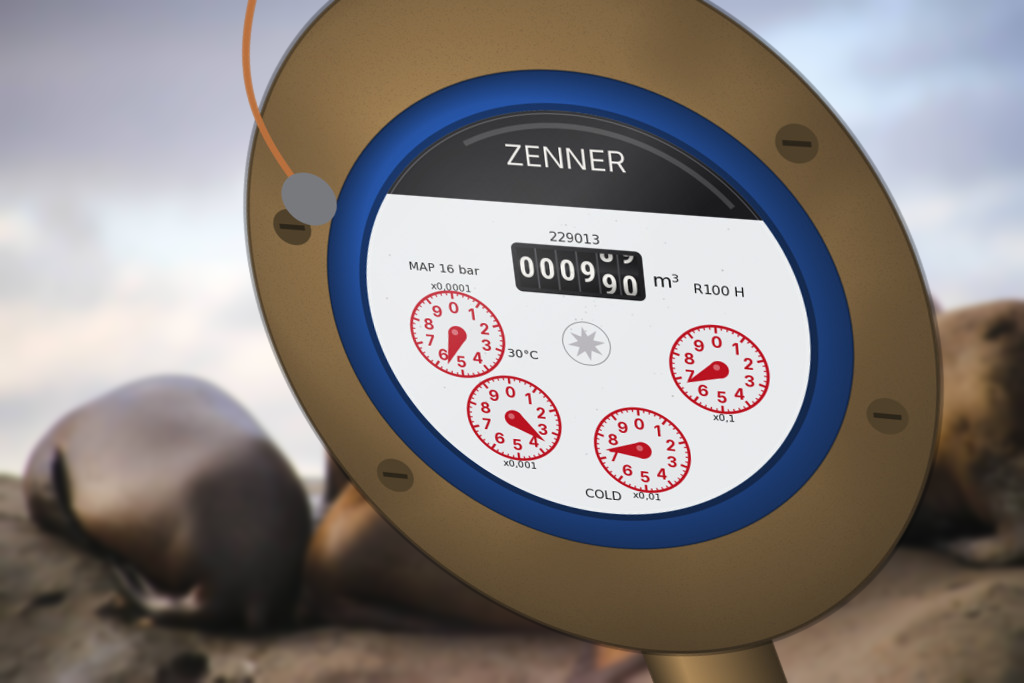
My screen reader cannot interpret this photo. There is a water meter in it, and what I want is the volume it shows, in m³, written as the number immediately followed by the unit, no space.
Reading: 989.6735m³
